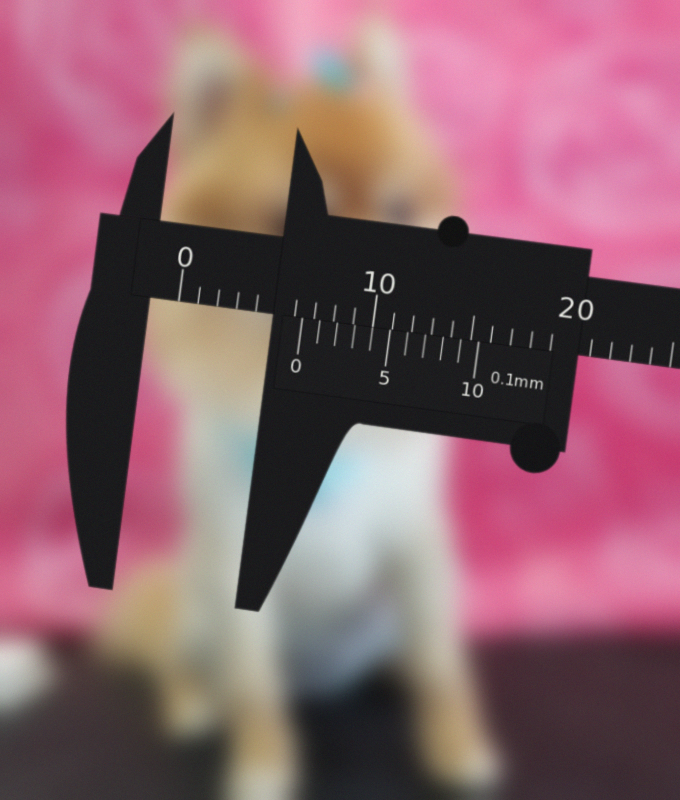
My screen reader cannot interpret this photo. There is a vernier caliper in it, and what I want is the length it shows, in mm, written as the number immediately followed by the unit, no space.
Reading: 6.4mm
